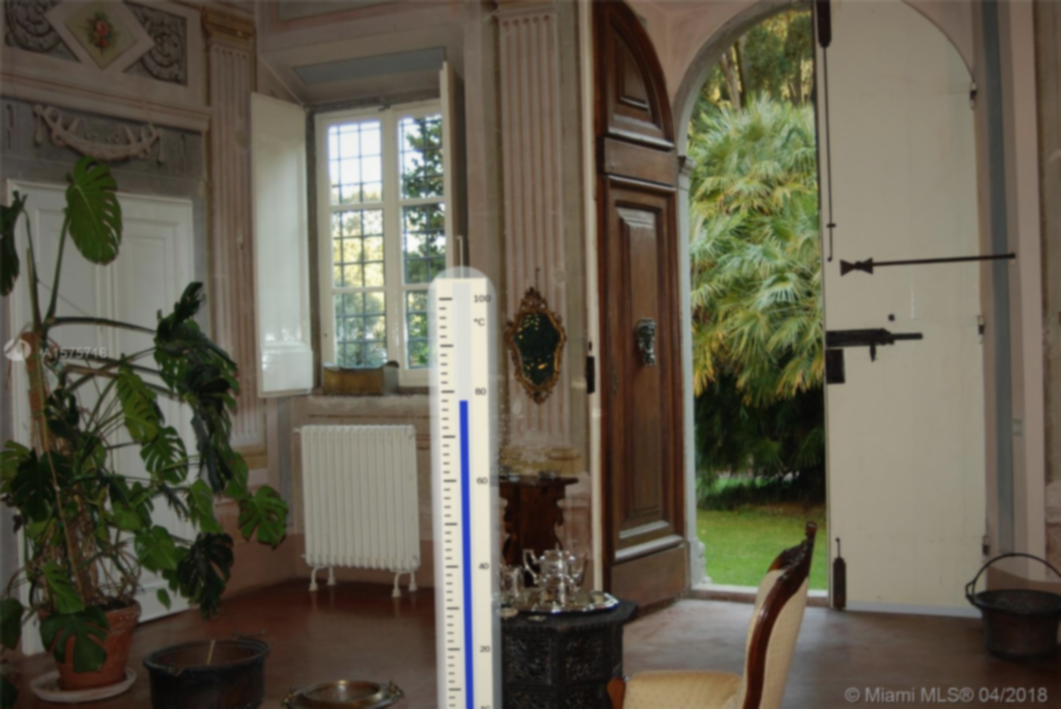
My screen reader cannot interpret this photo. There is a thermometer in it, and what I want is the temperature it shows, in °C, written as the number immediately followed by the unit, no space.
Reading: 78°C
